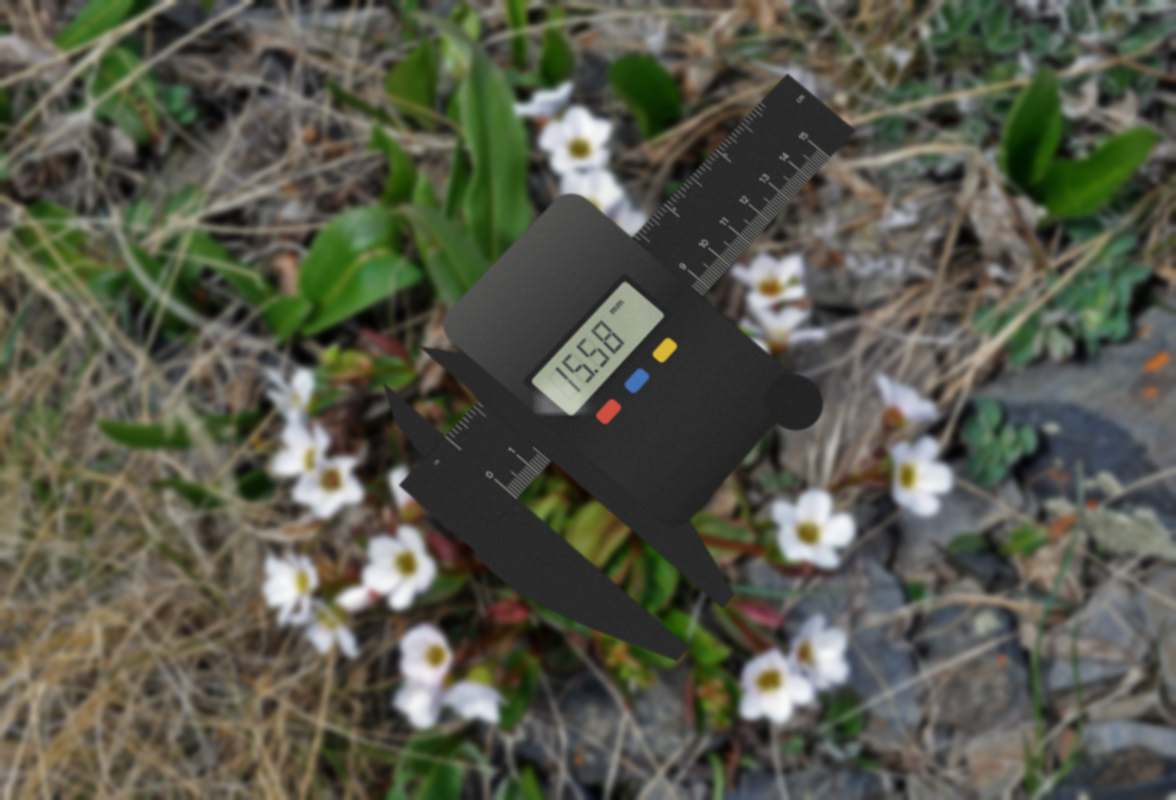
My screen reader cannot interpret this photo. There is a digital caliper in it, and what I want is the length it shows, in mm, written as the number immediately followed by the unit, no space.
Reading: 15.58mm
